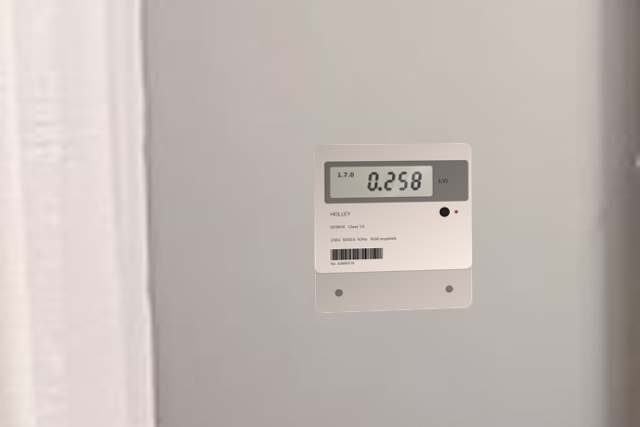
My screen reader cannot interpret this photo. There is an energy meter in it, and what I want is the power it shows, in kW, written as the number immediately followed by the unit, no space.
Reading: 0.258kW
